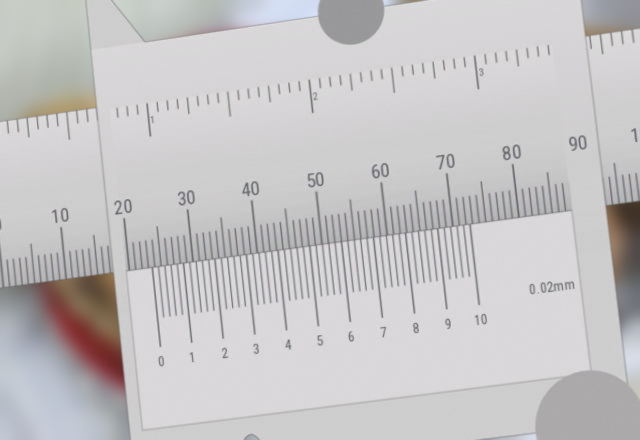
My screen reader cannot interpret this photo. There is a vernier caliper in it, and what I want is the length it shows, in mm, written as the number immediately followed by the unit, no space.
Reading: 23.6mm
